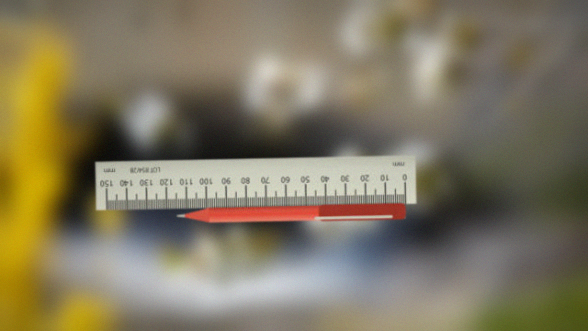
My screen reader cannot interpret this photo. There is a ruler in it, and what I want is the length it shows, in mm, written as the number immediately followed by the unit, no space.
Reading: 115mm
